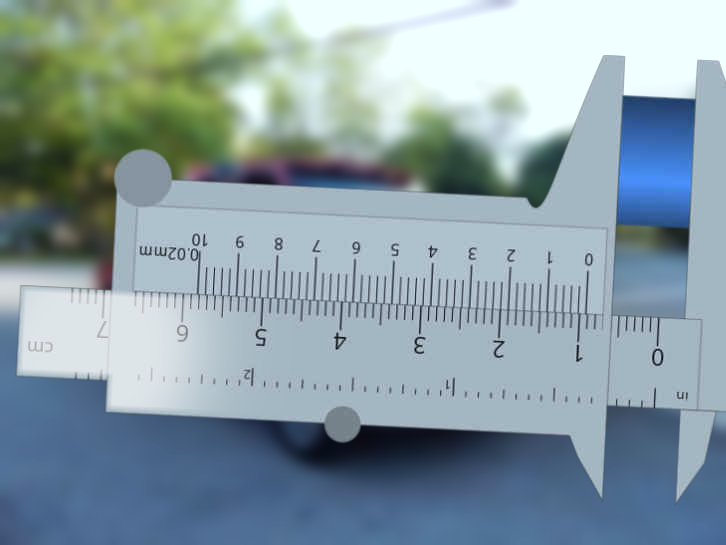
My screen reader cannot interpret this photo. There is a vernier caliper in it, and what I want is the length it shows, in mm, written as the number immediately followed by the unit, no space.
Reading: 9.2mm
